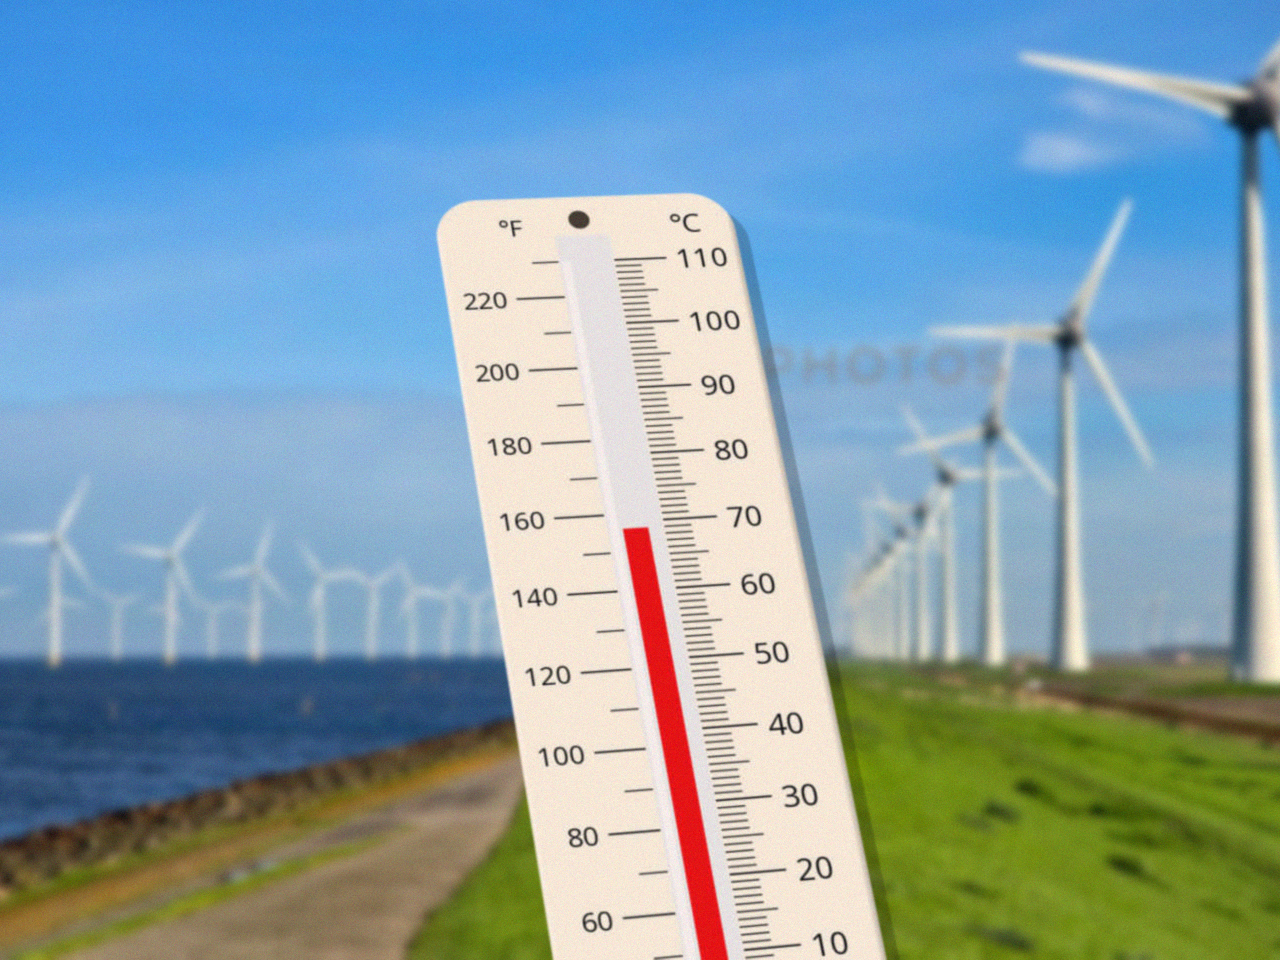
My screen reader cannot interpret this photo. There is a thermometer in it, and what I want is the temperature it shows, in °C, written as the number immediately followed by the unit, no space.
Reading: 69°C
